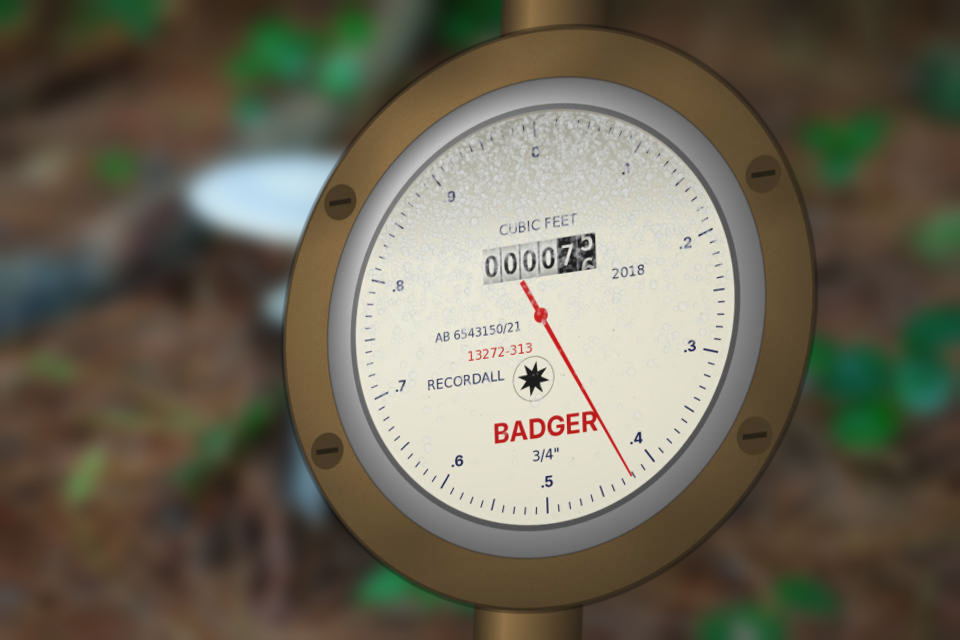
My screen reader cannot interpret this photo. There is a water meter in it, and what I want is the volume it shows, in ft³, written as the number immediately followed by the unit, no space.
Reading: 75.42ft³
